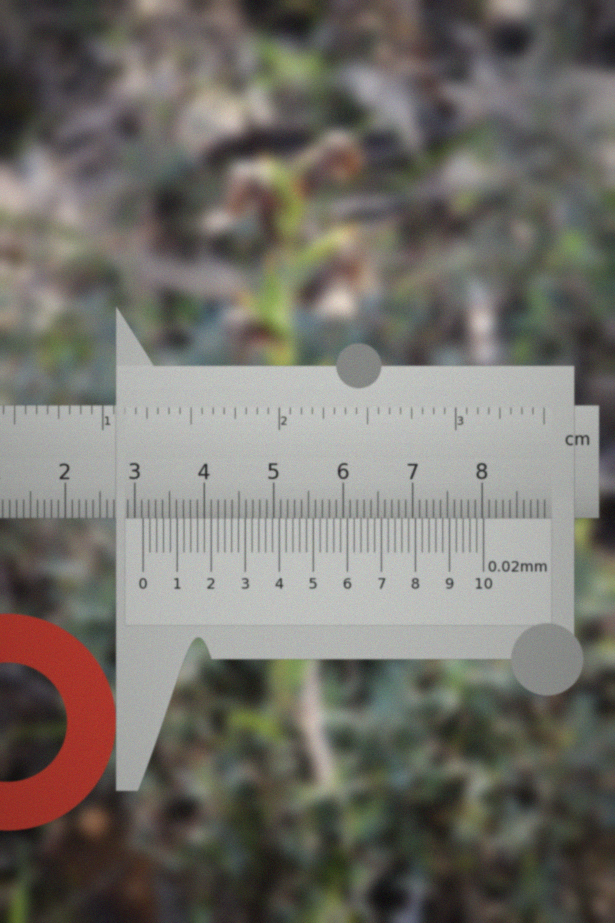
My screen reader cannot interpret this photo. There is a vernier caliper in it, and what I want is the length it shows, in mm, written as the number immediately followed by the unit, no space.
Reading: 31.2mm
